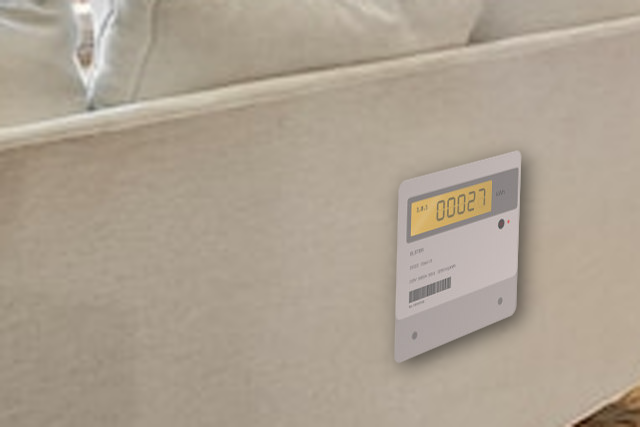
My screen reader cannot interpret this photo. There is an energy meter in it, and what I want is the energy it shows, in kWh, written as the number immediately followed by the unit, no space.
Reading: 27kWh
